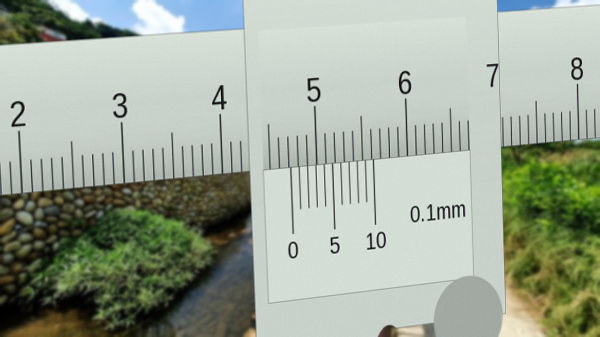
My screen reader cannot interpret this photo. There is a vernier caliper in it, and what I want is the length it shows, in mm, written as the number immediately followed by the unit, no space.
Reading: 47.2mm
